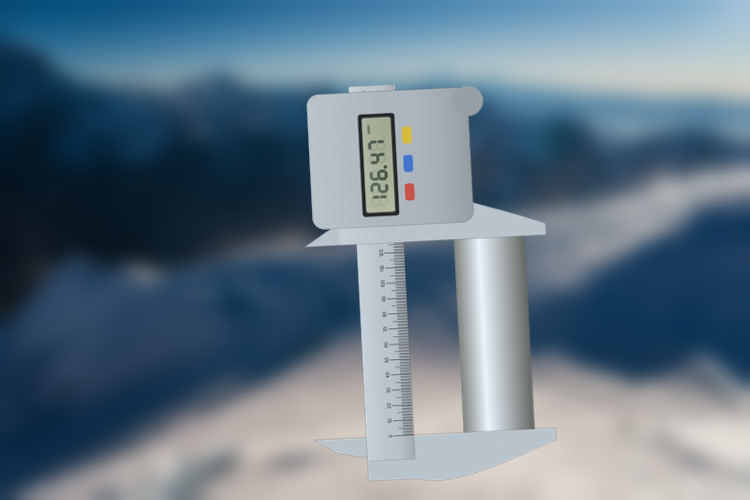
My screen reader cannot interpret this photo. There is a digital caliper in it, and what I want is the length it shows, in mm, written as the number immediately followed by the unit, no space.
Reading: 126.47mm
